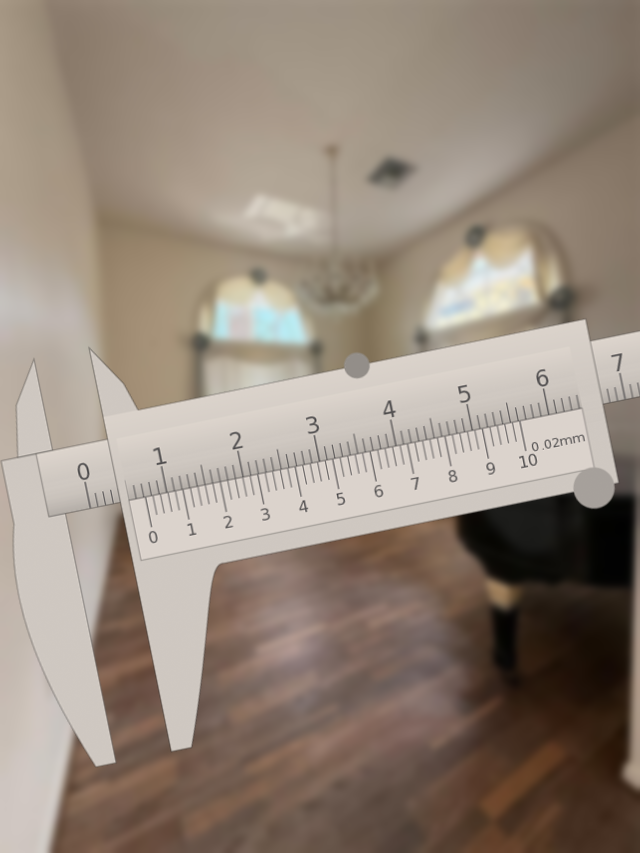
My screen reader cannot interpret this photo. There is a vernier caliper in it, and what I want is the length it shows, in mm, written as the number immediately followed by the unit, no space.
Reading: 7.2mm
